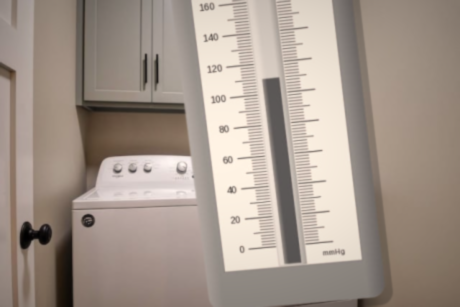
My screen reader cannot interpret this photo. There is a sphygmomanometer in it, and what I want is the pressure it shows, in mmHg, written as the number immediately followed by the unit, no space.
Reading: 110mmHg
